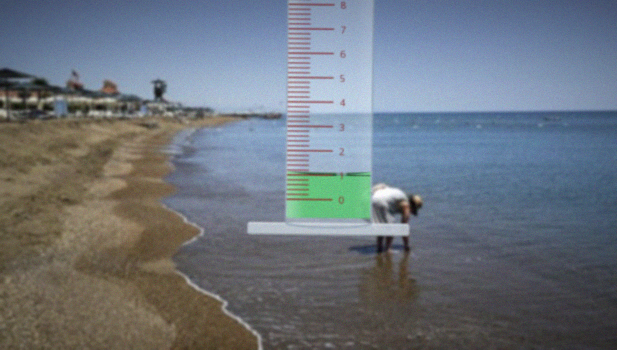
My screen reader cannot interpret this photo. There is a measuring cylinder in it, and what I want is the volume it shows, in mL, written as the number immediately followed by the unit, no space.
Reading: 1mL
